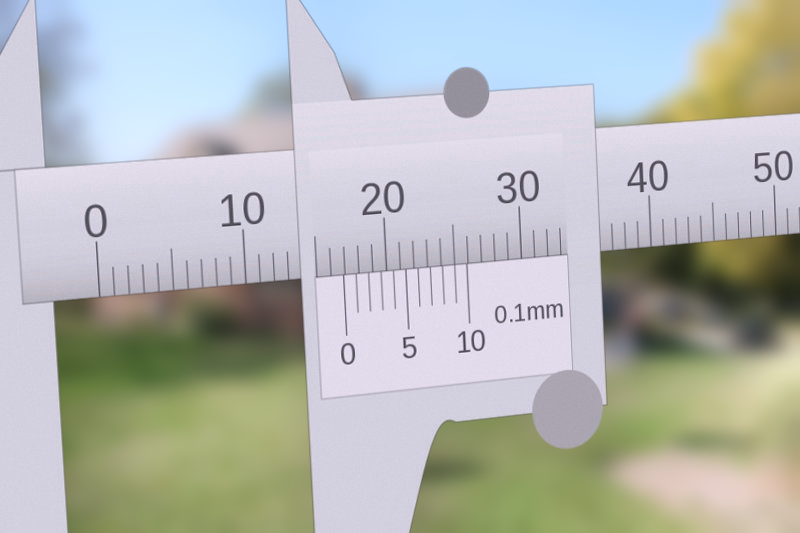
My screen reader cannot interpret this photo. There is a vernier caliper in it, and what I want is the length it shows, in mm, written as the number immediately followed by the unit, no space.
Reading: 16.9mm
